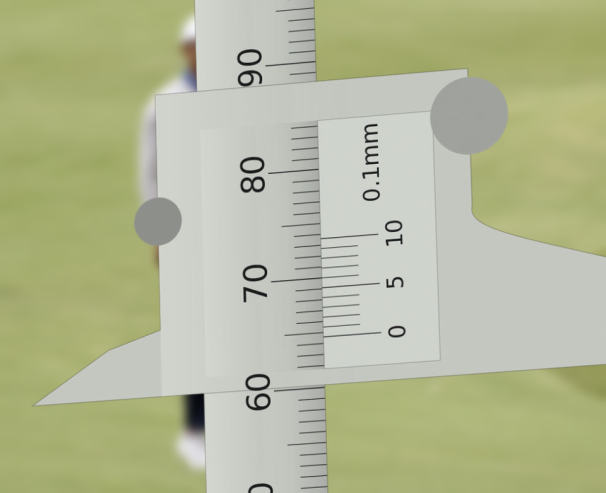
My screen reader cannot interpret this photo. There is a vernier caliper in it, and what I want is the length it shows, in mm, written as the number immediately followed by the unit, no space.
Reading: 64.6mm
